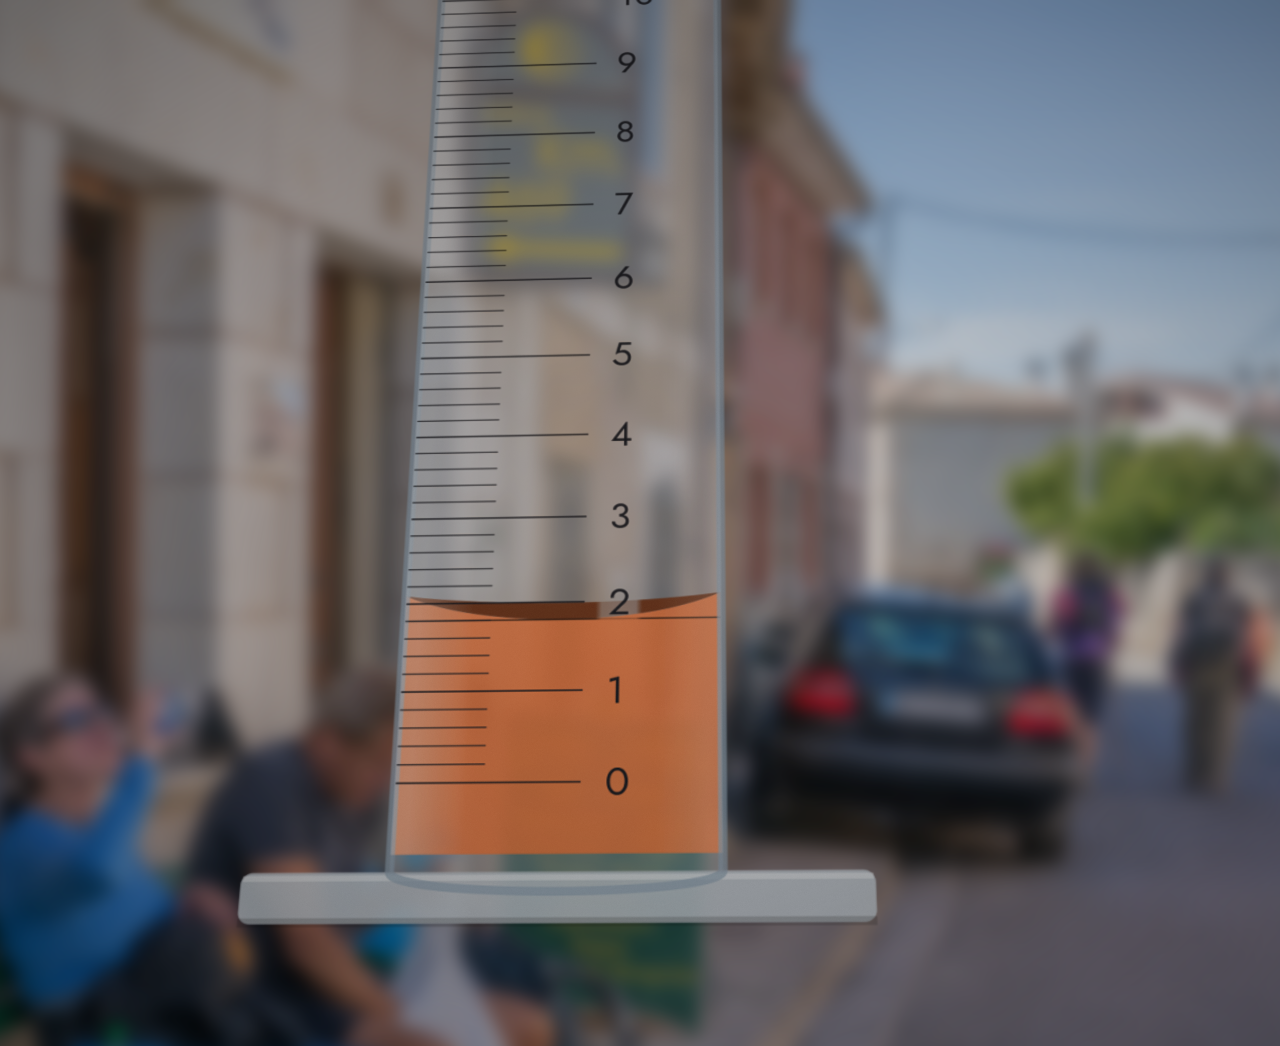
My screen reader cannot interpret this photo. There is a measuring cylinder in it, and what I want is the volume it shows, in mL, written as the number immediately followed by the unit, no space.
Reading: 1.8mL
